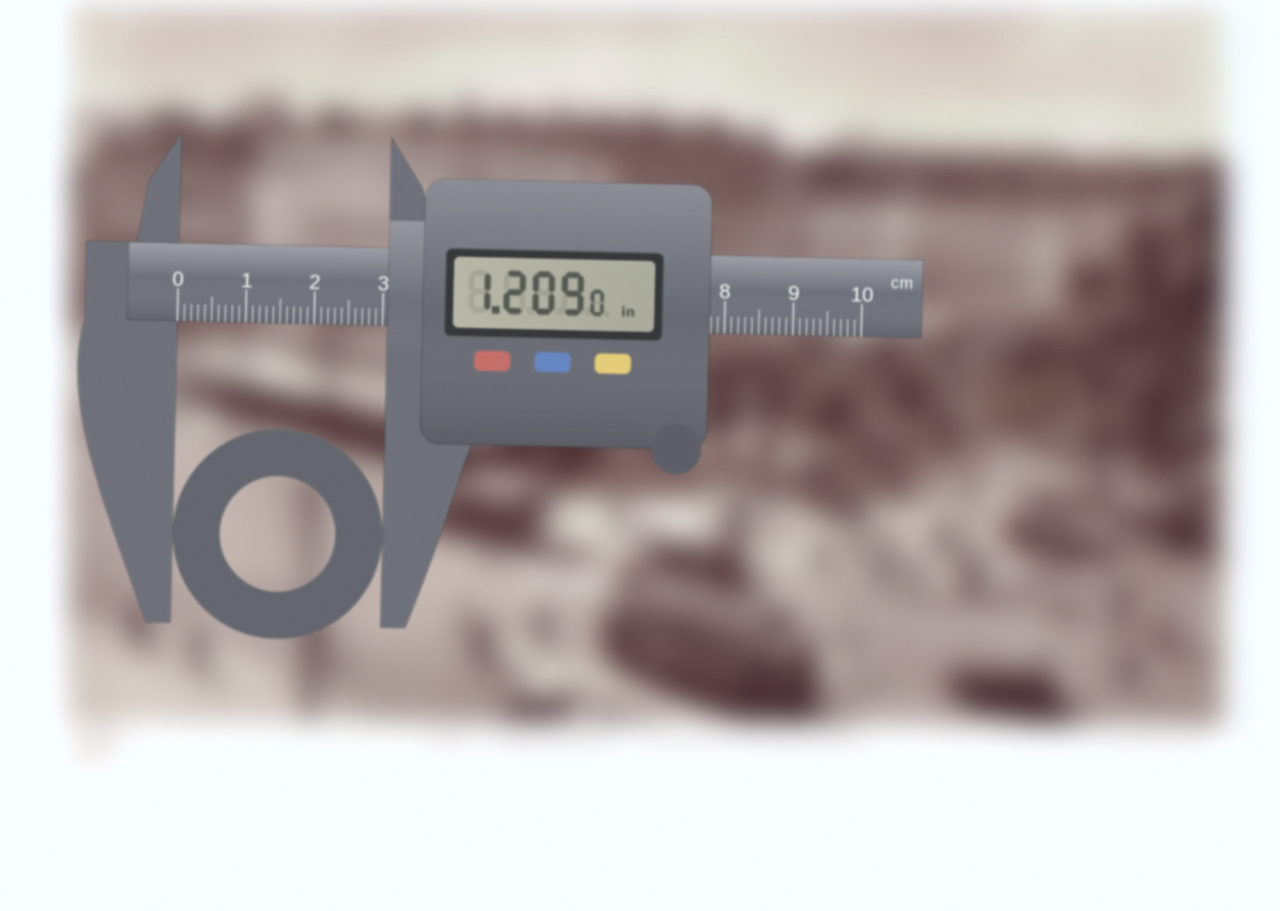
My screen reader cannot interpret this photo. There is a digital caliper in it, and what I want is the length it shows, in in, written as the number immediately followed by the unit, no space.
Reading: 1.2090in
